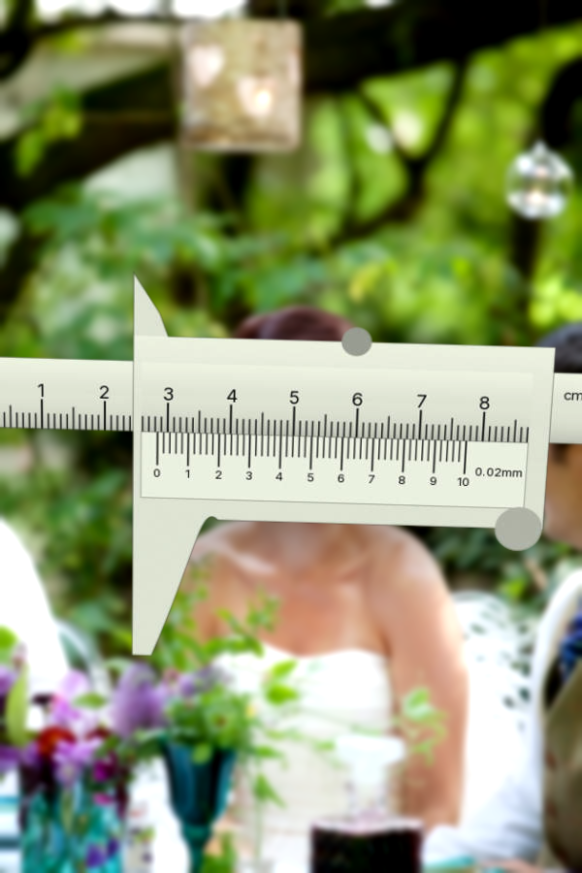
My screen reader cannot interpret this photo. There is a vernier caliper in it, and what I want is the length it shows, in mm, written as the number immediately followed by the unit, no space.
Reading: 28.4mm
